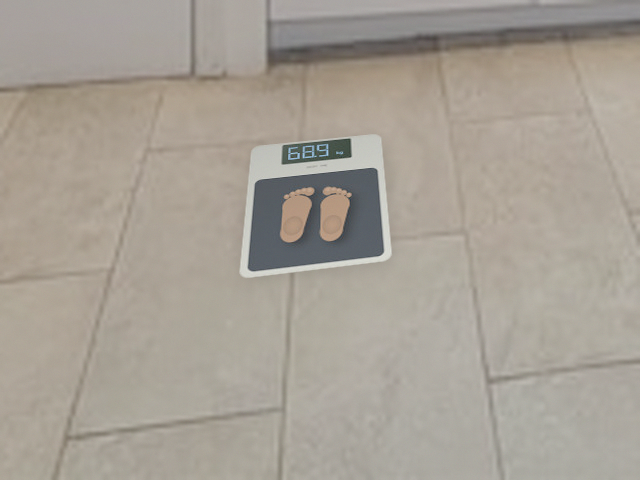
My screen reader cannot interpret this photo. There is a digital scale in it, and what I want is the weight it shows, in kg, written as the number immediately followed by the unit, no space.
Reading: 68.9kg
